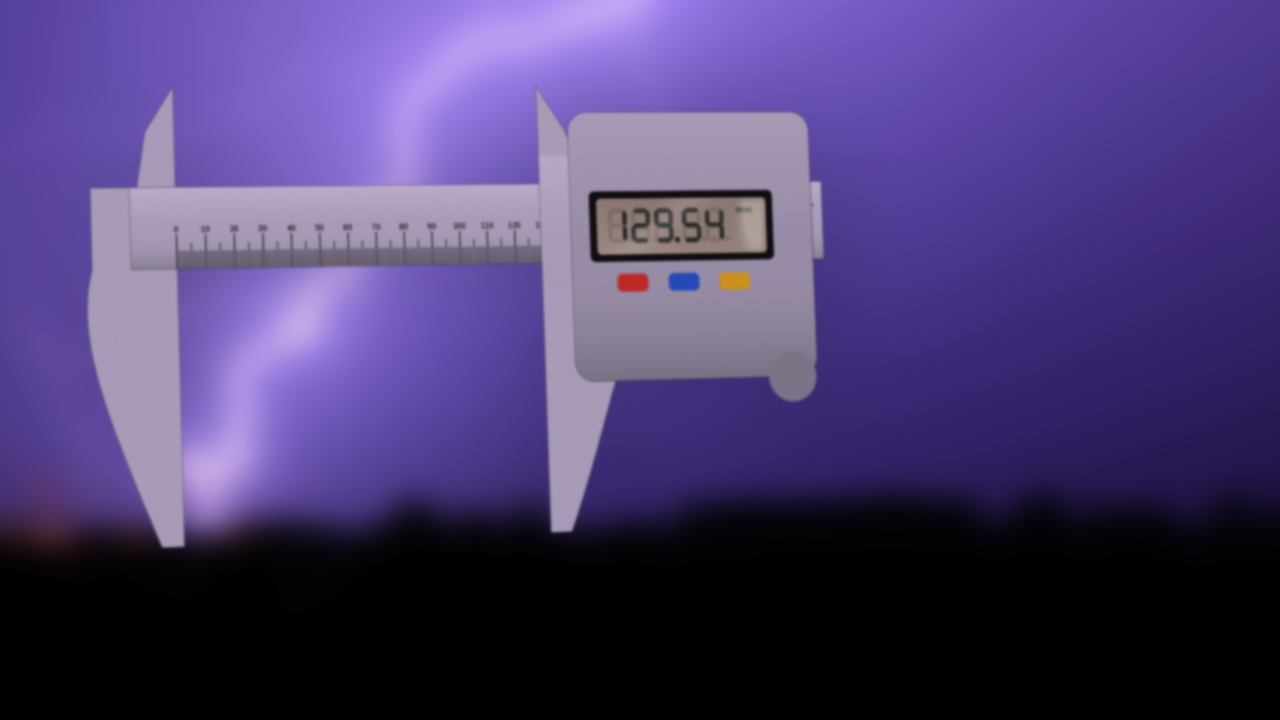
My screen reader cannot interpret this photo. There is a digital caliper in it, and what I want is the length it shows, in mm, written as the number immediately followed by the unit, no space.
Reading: 129.54mm
